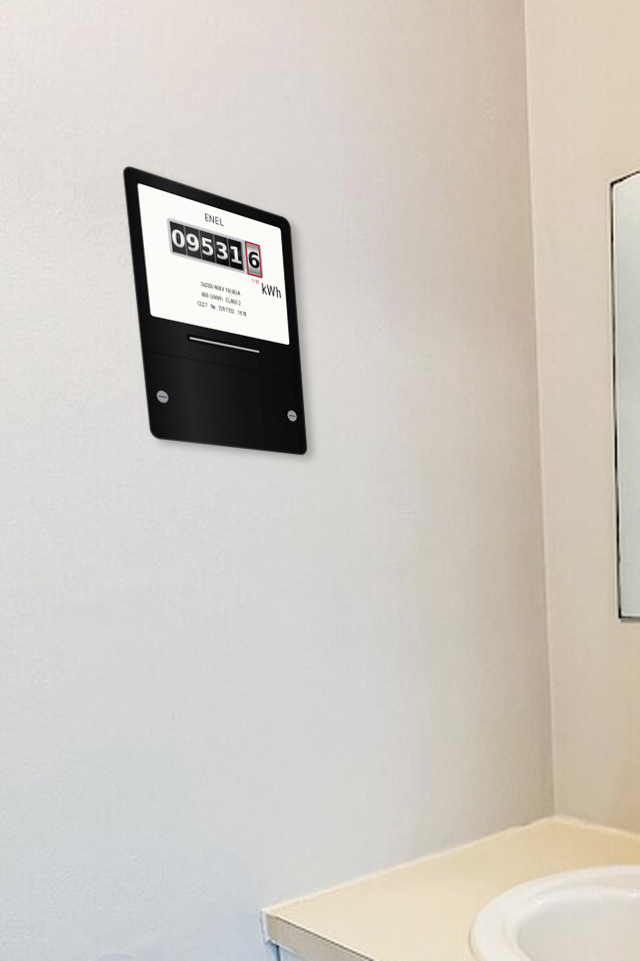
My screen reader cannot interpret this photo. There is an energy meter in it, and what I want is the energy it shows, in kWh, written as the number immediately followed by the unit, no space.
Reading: 9531.6kWh
